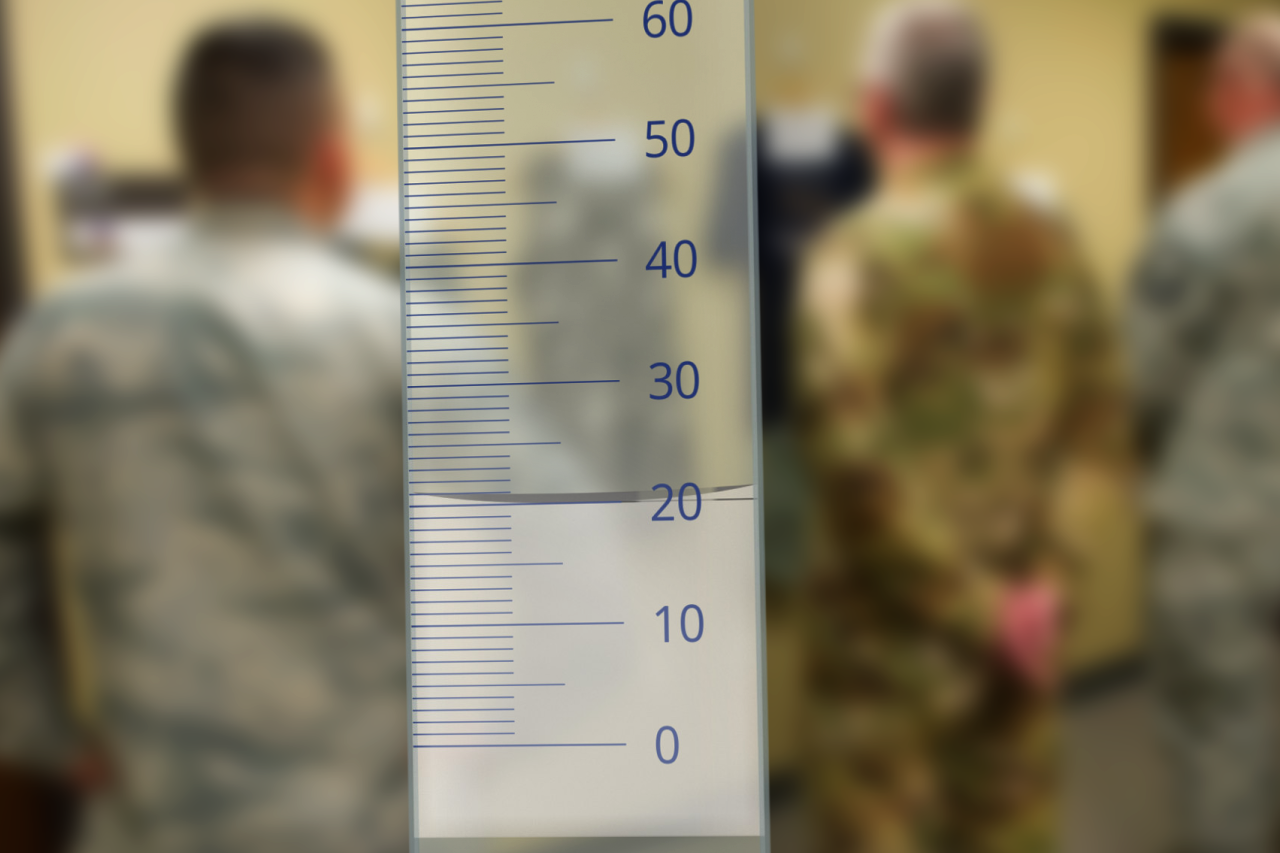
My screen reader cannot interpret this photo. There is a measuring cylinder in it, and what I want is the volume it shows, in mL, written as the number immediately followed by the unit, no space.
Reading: 20mL
